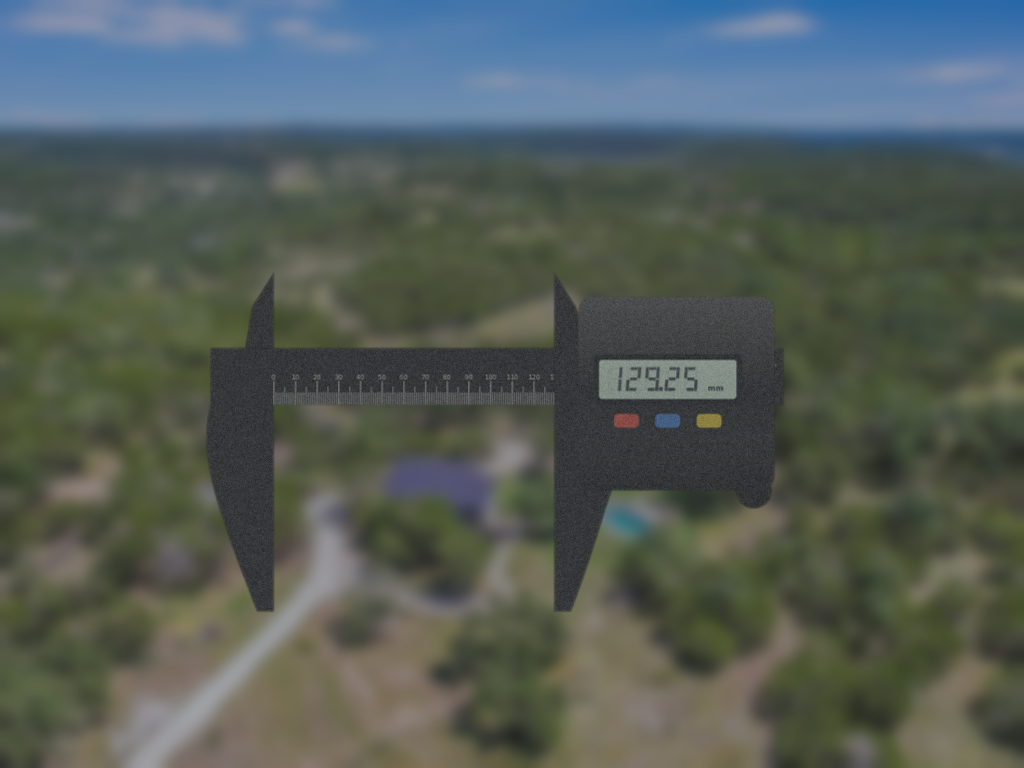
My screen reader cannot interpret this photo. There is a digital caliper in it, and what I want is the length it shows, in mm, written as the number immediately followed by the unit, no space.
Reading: 129.25mm
